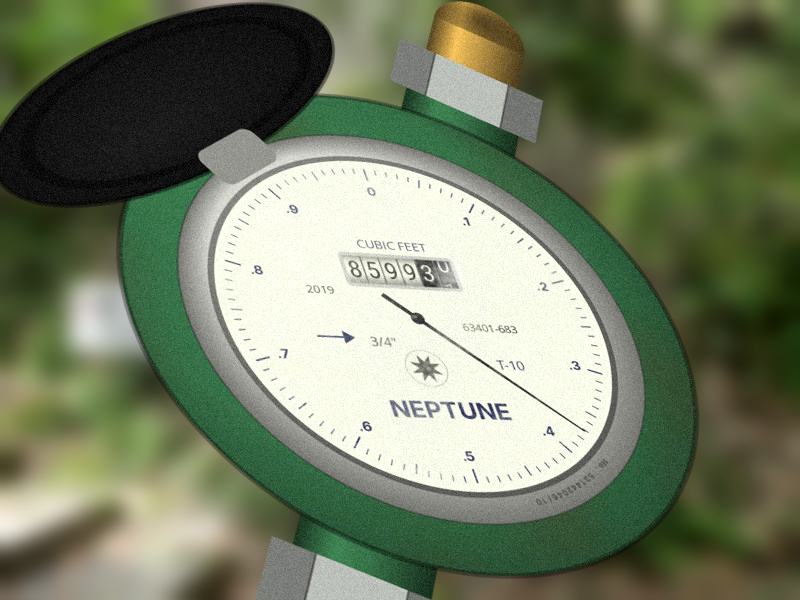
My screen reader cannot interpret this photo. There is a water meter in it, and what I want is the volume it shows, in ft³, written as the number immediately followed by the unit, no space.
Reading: 859930.37ft³
